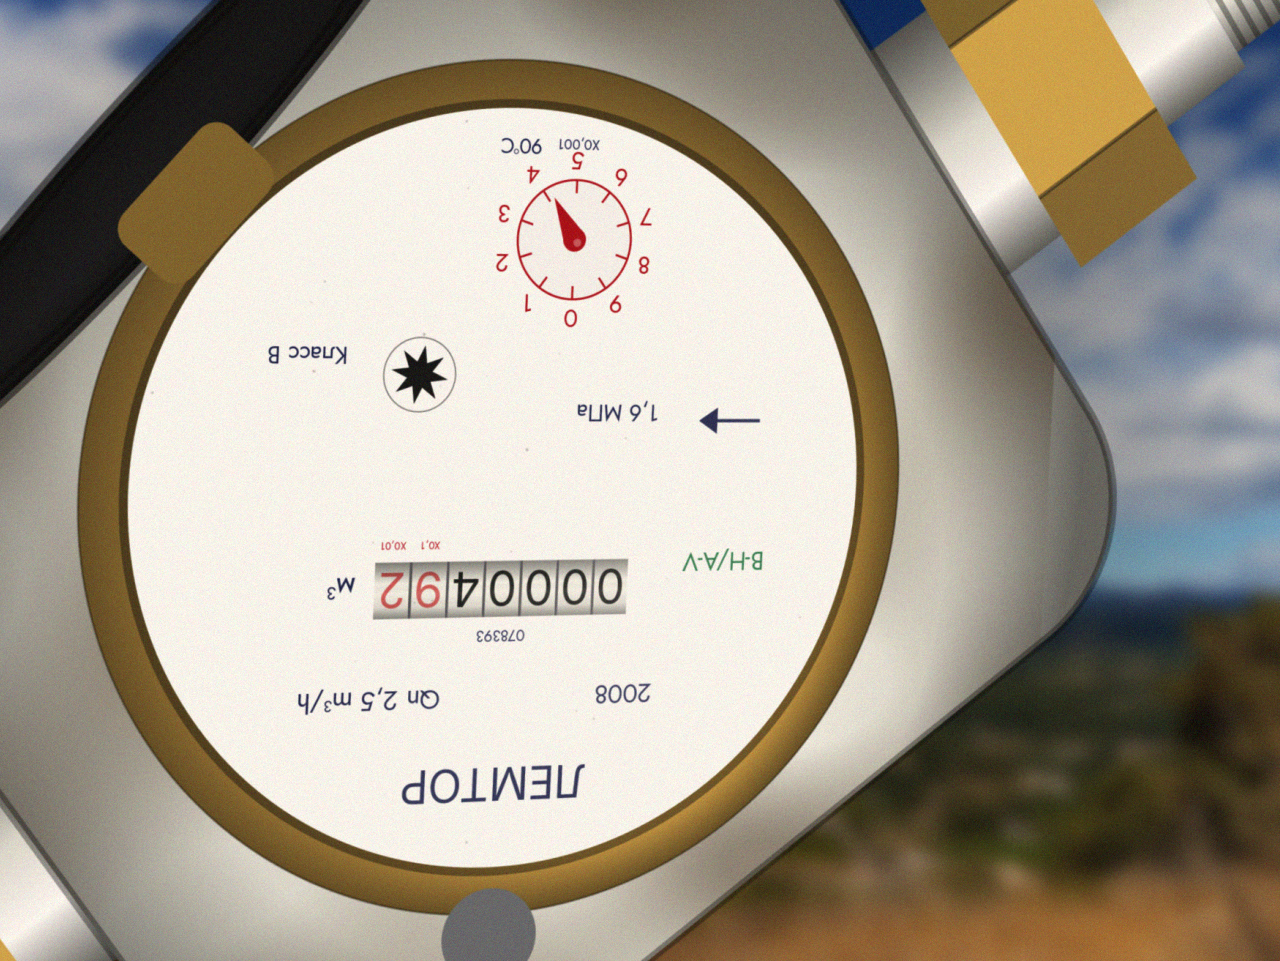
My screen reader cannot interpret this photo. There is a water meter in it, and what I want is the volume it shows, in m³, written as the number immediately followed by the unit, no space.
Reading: 4.924m³
